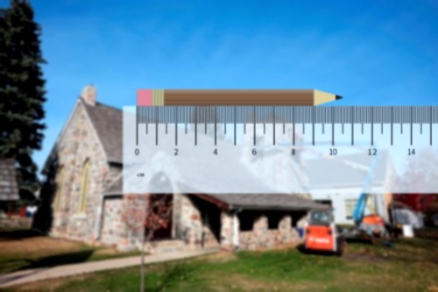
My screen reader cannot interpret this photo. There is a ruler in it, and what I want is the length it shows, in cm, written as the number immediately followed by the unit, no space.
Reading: 10.5cm
